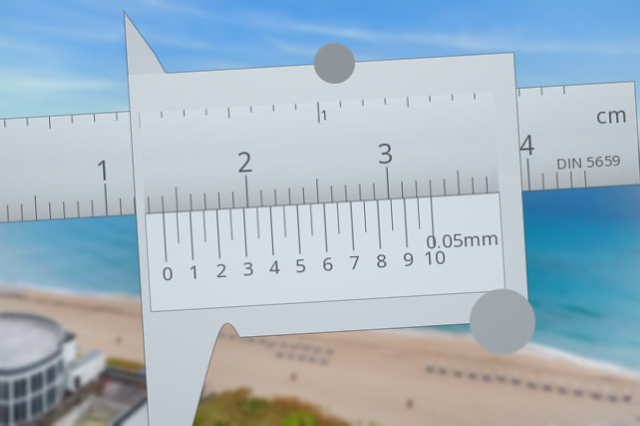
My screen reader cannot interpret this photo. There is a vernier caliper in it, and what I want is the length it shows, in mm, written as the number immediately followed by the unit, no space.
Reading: 14.0mm
